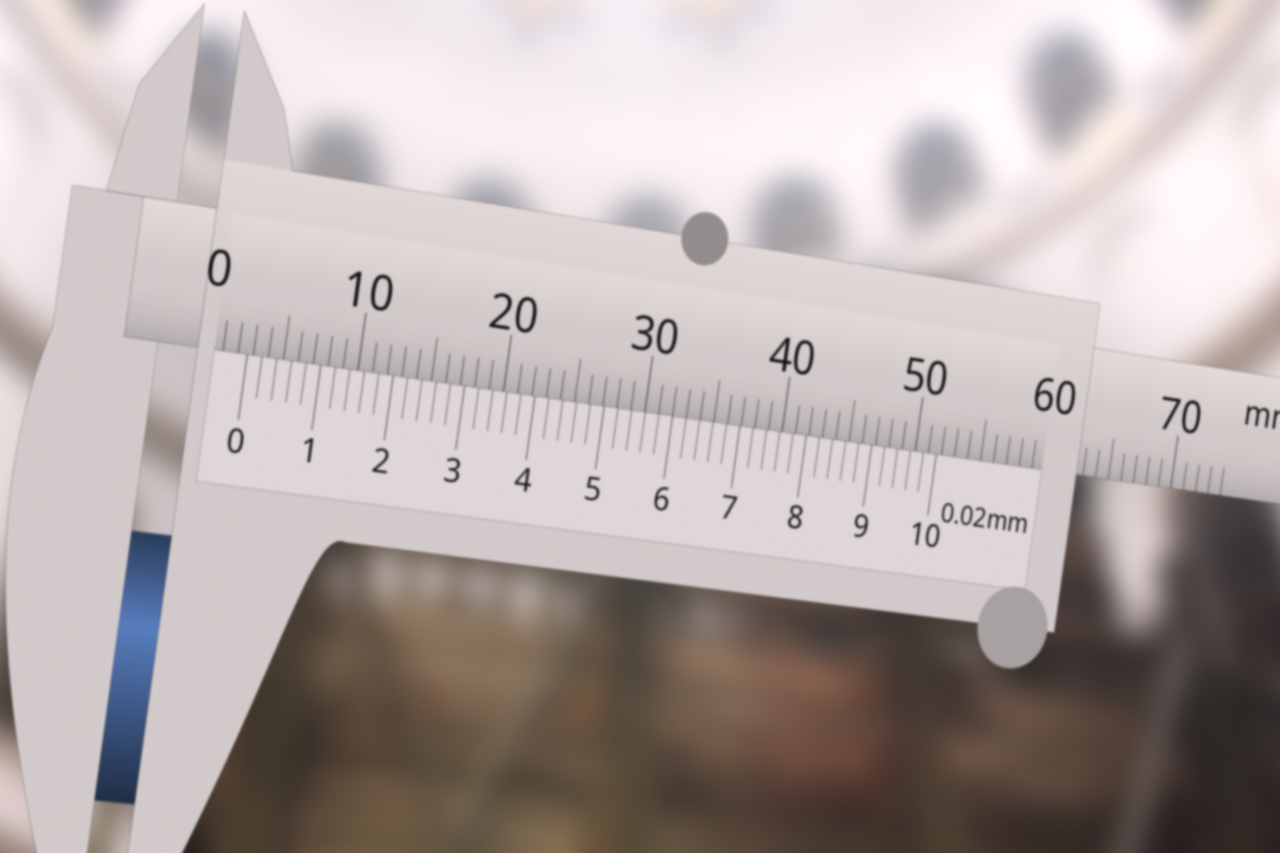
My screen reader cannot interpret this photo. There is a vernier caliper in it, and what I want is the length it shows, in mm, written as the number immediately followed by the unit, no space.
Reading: 2.6mm
